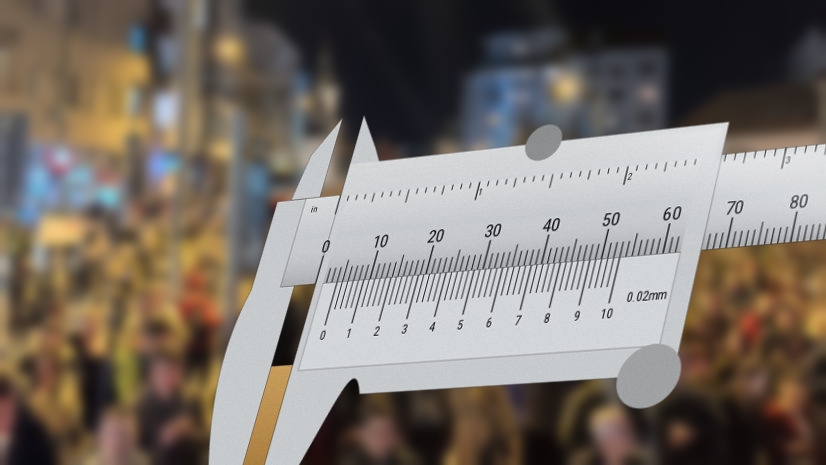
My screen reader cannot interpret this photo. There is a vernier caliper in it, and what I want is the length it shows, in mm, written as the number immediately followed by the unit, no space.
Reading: 4.0mm
